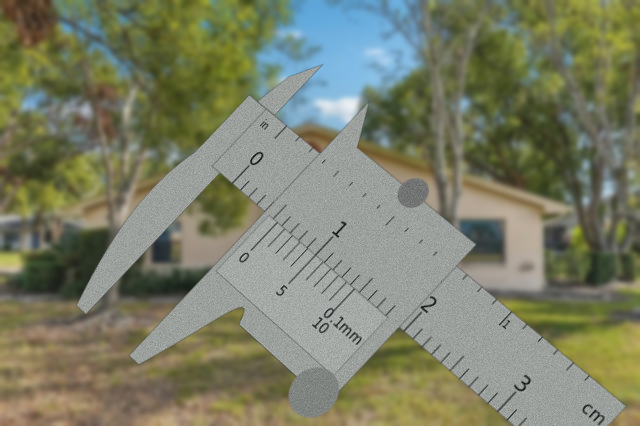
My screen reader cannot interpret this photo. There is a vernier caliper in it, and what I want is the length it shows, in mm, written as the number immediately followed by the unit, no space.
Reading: 5.5mm
